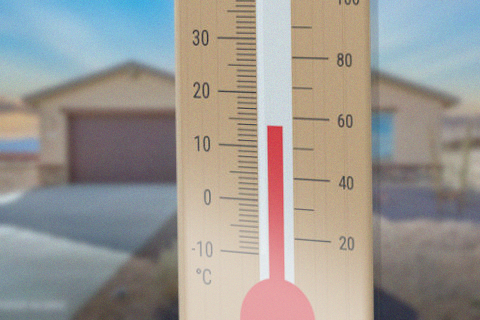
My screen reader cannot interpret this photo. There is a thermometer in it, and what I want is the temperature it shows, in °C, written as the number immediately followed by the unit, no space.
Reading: 14°C
